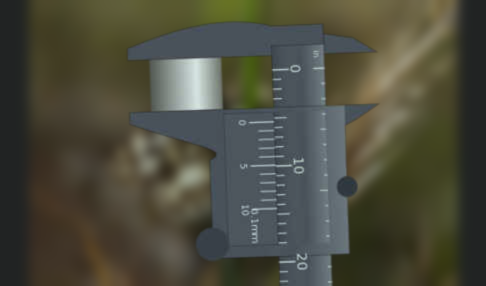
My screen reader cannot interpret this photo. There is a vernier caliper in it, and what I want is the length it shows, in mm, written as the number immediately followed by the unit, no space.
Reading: 5.4mm
